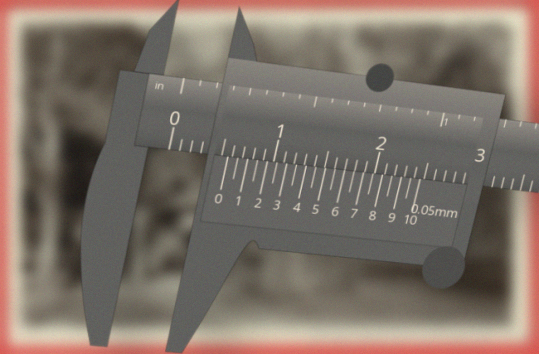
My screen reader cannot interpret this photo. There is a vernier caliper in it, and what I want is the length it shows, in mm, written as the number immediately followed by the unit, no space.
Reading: 5.6mm
